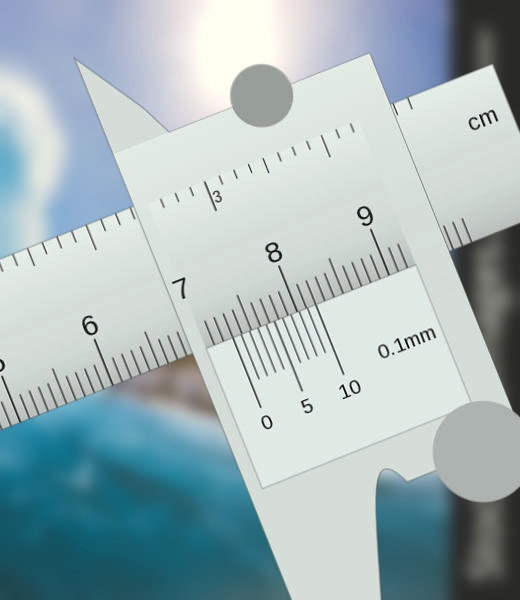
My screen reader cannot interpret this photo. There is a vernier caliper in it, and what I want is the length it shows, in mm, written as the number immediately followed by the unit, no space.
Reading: 73.0mm
